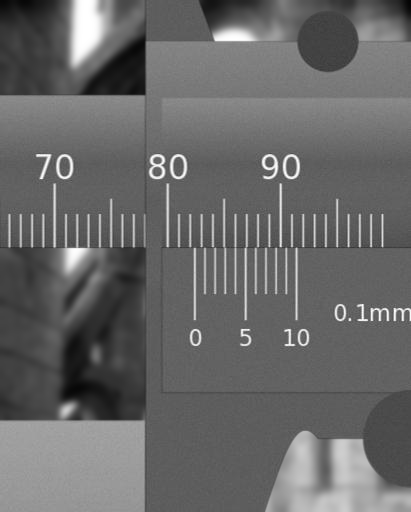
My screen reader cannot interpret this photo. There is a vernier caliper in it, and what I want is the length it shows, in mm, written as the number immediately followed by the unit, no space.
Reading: 82.4mm
